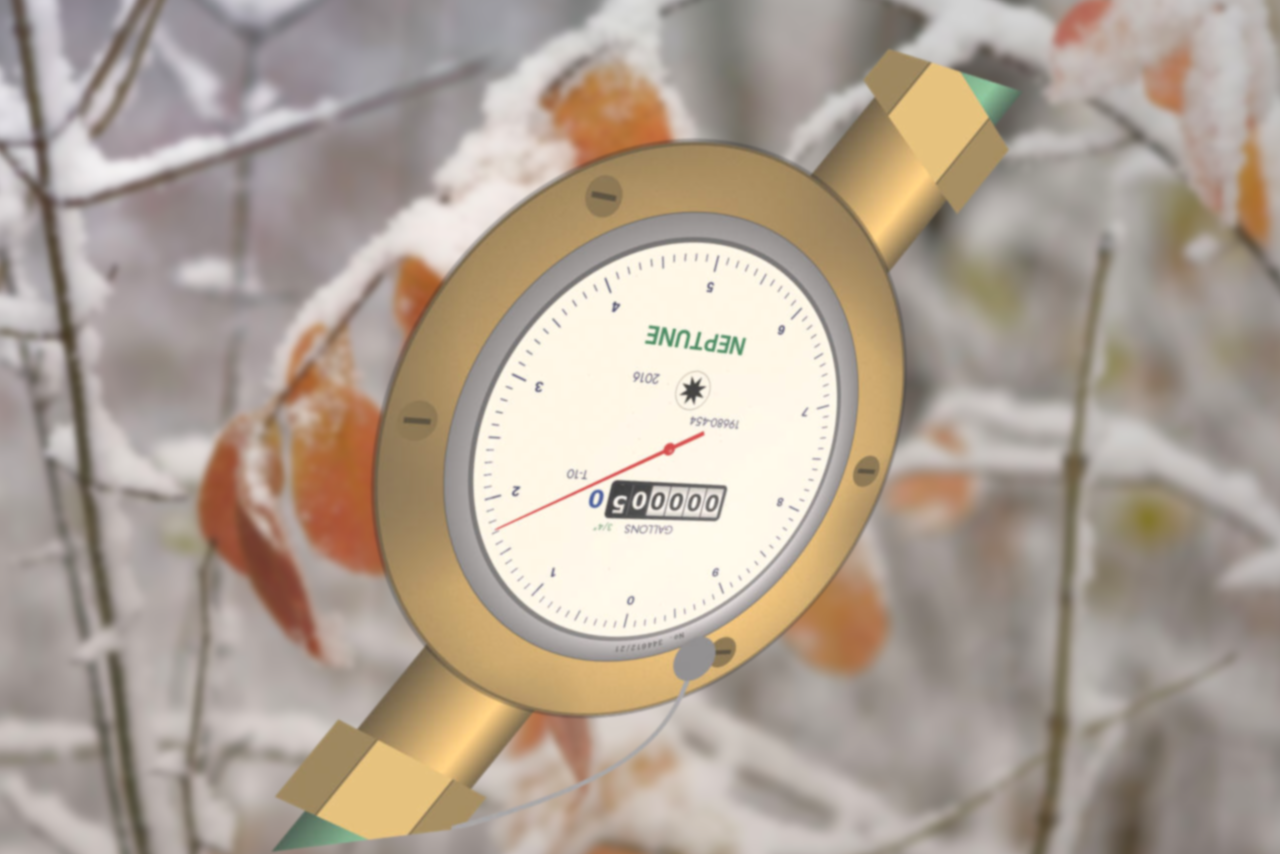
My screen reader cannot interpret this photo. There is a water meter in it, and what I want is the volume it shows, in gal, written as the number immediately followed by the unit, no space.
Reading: 51.7gal
